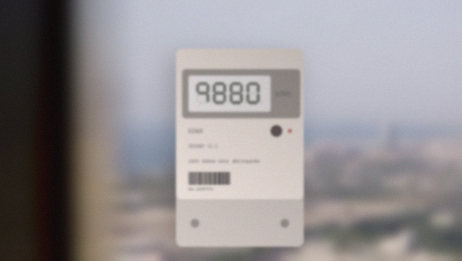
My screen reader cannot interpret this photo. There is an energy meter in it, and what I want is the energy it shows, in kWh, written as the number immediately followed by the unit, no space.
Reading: 9880kWh
